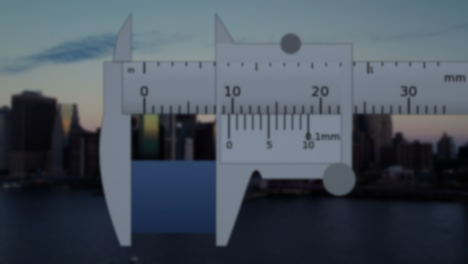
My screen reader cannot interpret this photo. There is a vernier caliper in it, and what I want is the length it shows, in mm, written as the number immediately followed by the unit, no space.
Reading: 9.6mm
